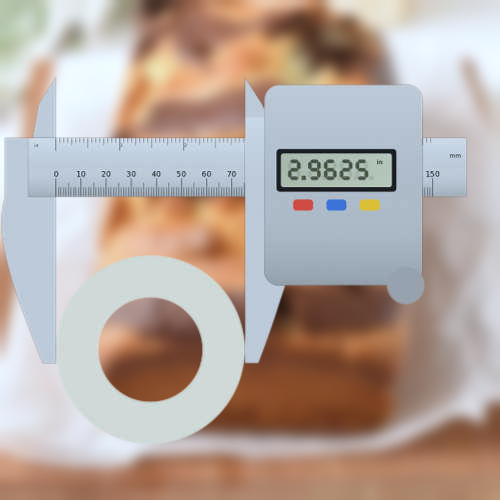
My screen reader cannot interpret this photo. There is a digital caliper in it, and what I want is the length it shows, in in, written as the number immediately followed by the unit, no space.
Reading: 2.9625in
